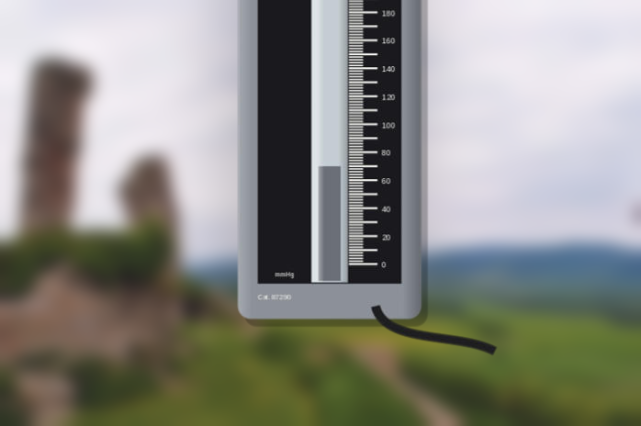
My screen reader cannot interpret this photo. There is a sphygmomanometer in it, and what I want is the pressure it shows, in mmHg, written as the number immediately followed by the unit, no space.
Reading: 70mmHg
